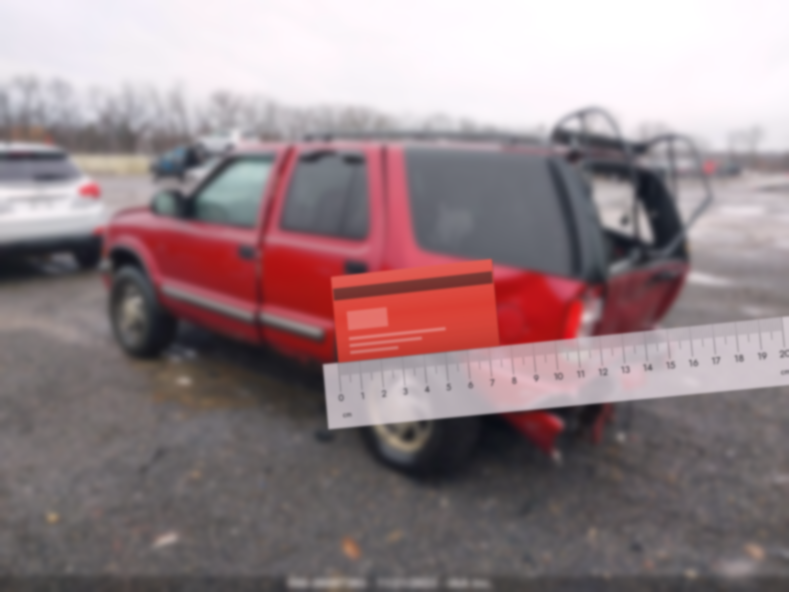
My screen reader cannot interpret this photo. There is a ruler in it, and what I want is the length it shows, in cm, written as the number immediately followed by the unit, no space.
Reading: 7.5cm
